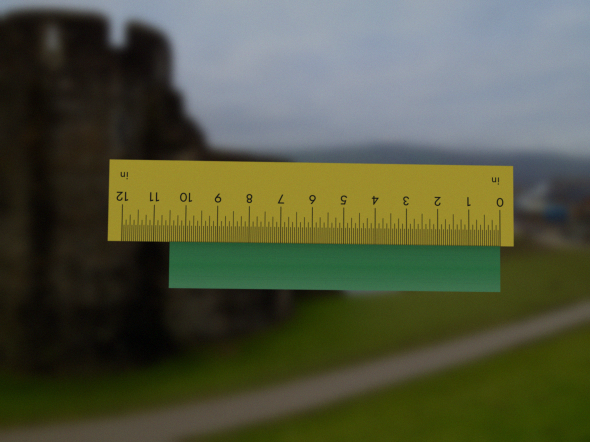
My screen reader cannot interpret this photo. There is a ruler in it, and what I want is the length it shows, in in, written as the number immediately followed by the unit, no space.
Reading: 10.5in
